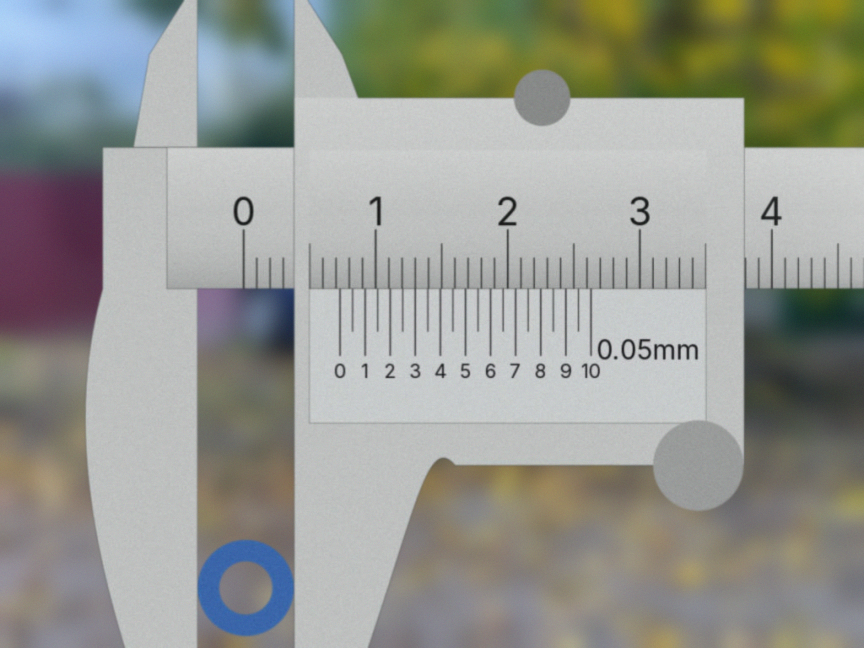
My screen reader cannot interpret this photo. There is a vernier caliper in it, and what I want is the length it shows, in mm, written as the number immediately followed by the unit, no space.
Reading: 7.3mm
